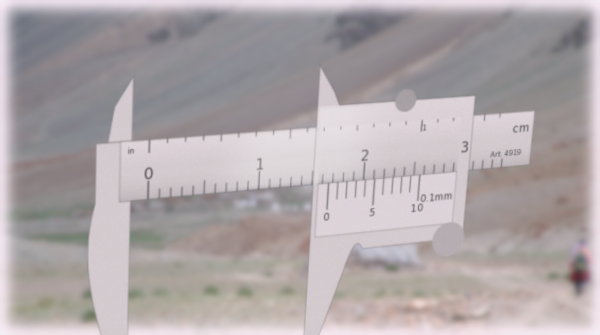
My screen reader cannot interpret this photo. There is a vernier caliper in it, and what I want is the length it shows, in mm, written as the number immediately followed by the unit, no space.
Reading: 16.6mm
